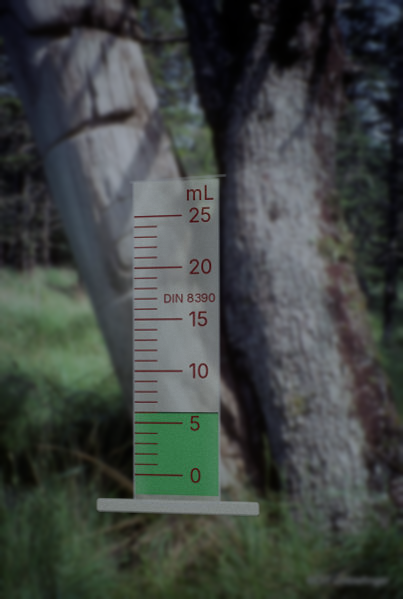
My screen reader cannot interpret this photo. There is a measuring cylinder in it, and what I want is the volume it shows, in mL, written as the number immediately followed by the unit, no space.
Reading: 6mL
